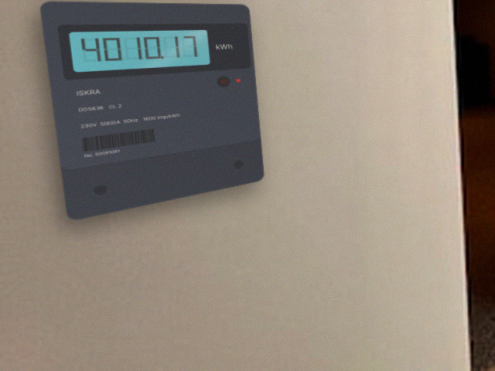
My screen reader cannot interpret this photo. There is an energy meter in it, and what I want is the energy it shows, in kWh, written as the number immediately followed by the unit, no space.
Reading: 4010.17kWh
